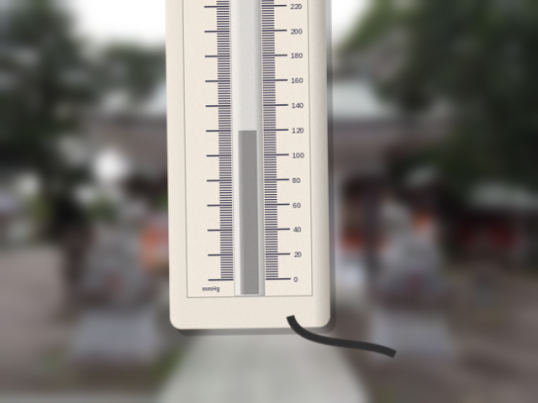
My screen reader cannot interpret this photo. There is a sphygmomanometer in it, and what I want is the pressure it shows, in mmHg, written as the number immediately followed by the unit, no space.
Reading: 120mmHg
